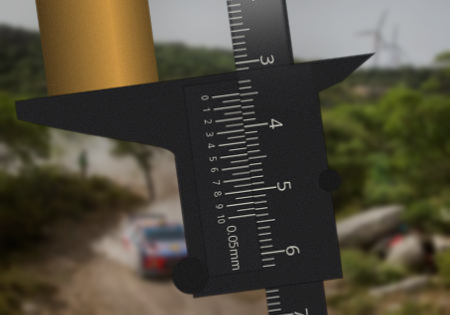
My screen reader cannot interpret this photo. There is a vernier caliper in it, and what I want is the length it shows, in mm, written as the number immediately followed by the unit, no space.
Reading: 34.8mm
